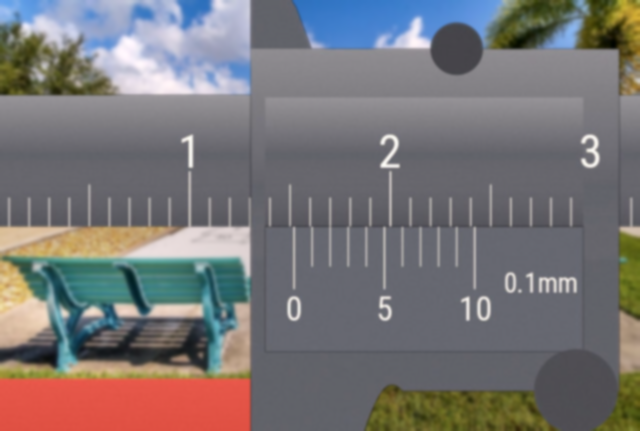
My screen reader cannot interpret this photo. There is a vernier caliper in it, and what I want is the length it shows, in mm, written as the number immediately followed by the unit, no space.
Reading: 15.2mm
